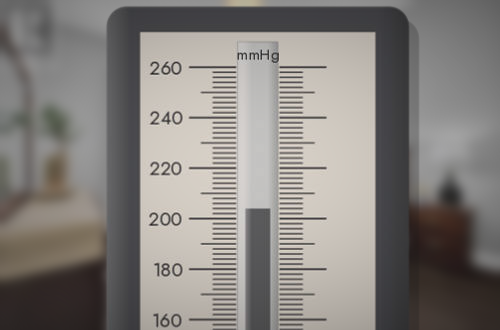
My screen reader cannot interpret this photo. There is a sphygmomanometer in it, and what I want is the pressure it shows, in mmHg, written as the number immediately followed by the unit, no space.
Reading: 204mmHg
